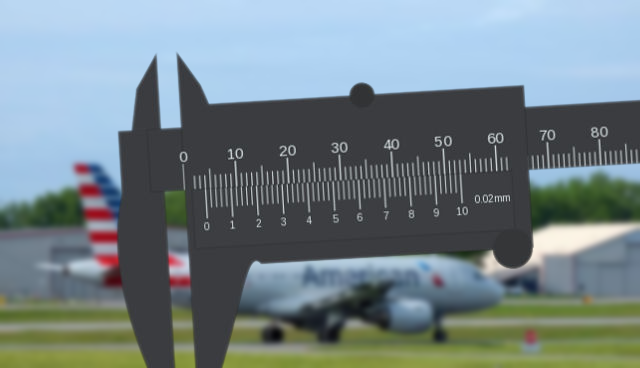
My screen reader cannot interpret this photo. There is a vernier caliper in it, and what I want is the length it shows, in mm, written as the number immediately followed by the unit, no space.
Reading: 4.0mm
